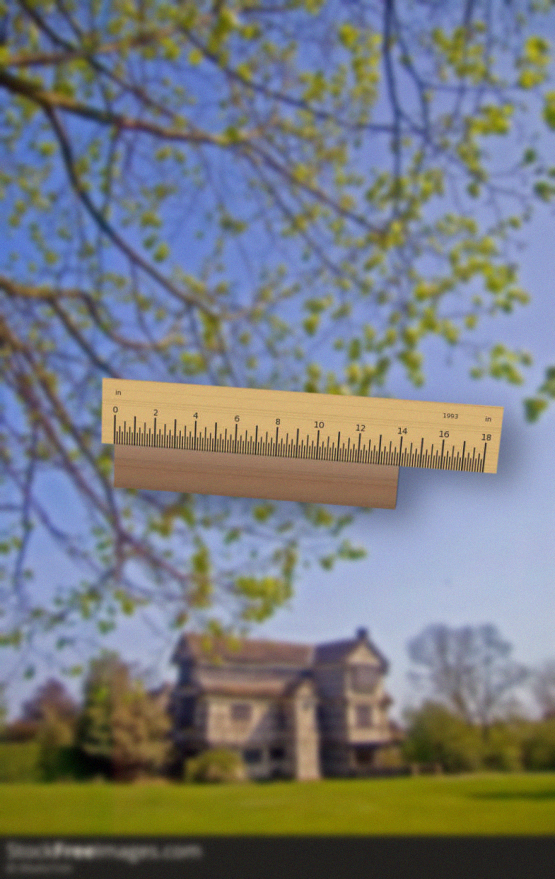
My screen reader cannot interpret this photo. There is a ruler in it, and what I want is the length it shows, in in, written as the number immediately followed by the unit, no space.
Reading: 14in
